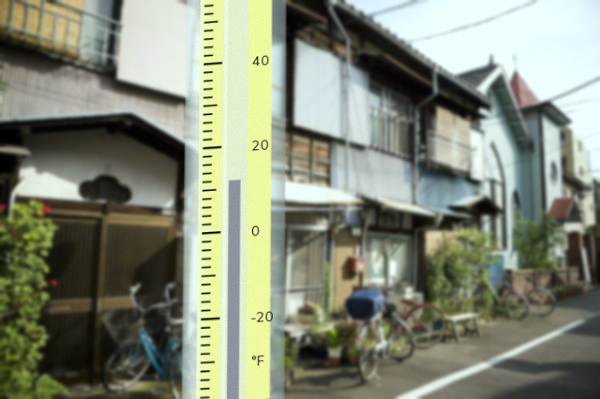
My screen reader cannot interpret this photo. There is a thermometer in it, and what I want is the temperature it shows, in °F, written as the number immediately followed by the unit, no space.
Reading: 12°F
